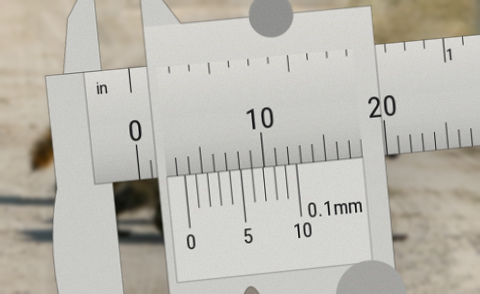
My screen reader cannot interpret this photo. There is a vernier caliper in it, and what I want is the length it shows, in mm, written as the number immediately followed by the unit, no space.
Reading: 3.6mm
